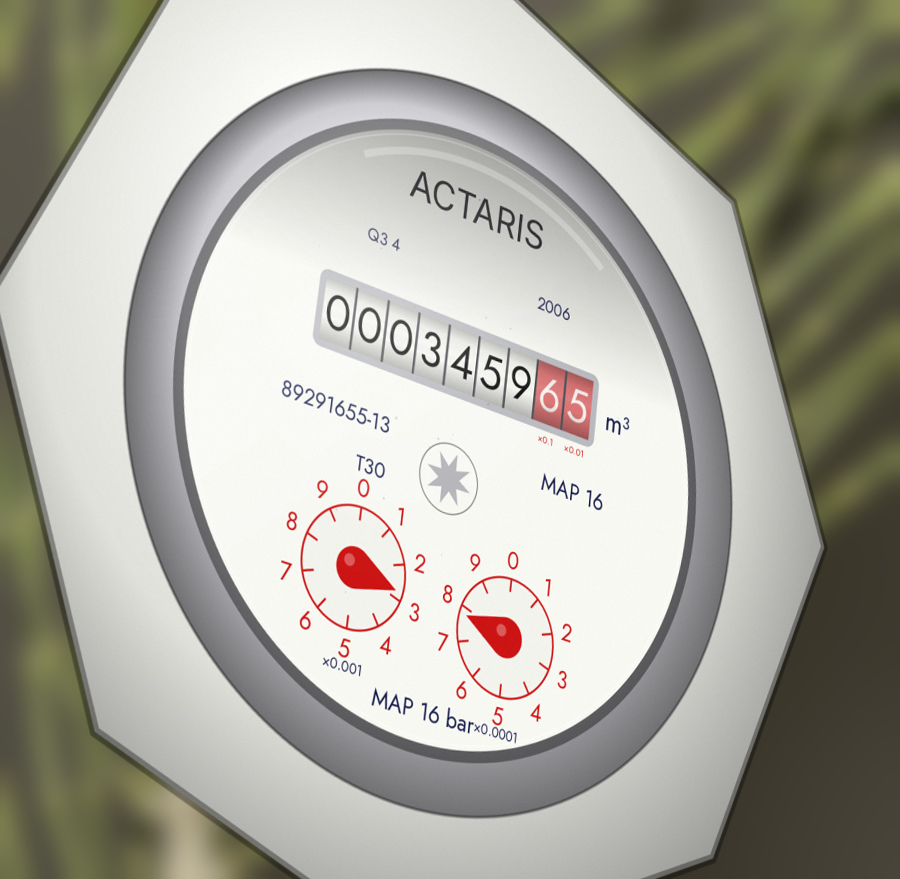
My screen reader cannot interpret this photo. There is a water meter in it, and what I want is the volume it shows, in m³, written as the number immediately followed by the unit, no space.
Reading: 3459.6527m³
